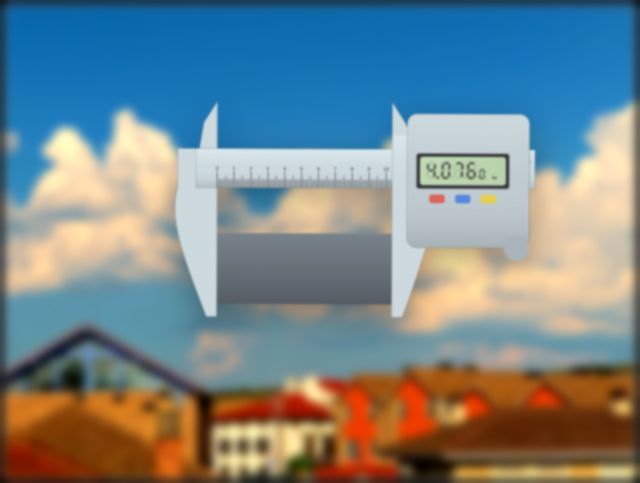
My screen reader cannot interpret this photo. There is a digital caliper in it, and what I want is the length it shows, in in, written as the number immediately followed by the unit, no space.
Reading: 4.0760in
